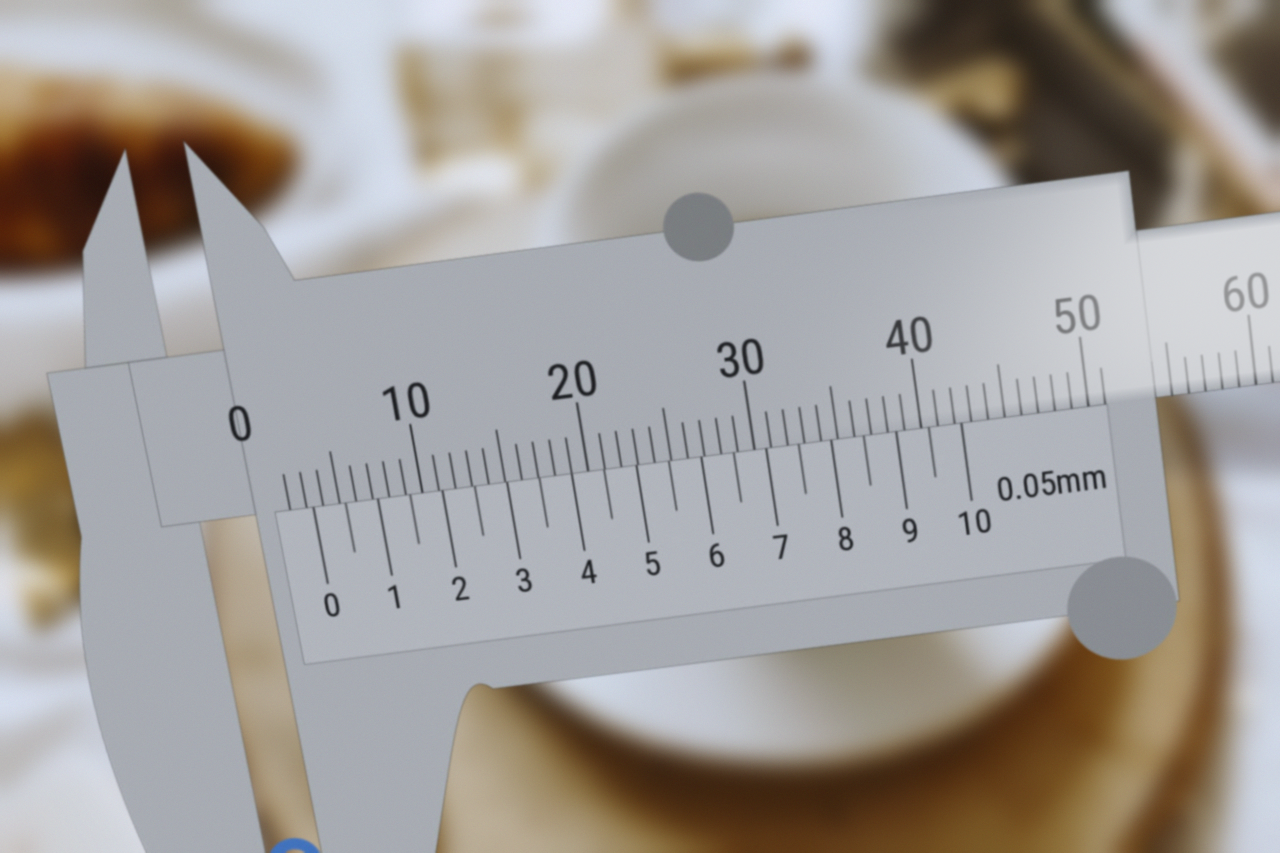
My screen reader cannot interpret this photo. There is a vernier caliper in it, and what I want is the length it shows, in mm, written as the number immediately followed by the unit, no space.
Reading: 3.4mm
